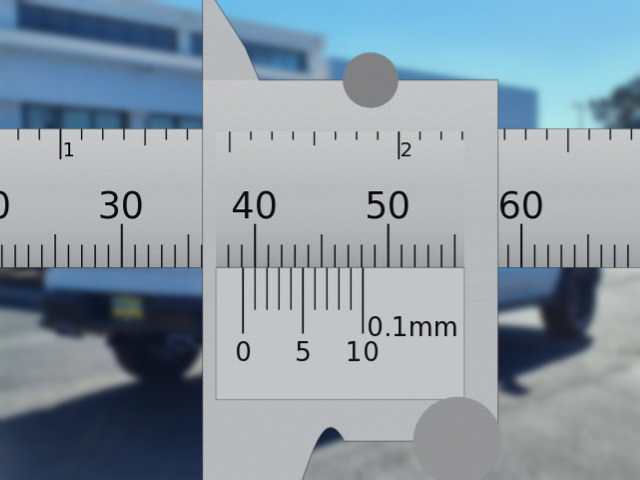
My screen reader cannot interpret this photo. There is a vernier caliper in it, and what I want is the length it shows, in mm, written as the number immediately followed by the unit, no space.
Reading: 39.1mm
